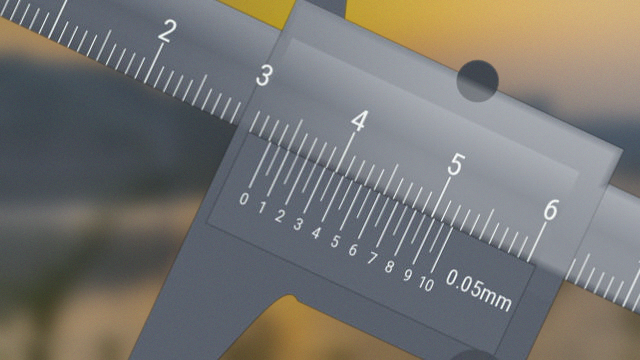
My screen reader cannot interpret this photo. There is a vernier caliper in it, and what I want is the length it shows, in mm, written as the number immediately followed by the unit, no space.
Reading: 33.2mm
